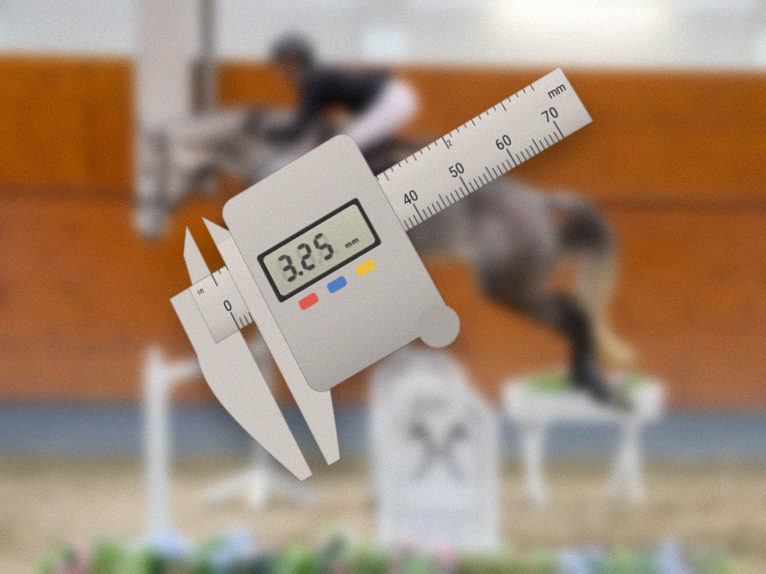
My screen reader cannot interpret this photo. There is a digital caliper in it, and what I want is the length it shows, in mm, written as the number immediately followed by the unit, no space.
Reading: 3.25mm
